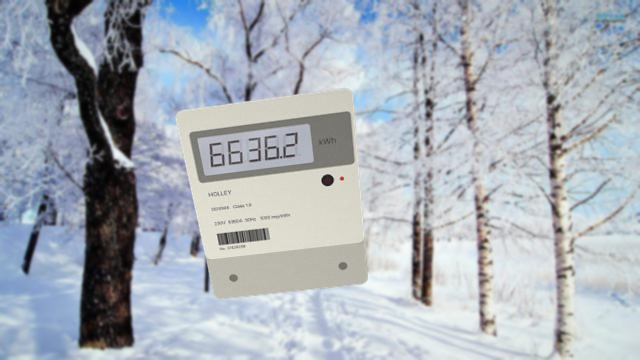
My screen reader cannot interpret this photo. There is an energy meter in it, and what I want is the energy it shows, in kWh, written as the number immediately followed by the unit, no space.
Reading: 6636.2kWh
